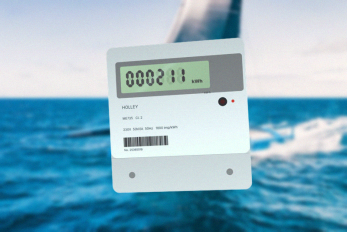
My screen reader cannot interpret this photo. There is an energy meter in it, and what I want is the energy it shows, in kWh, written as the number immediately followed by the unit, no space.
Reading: 211kWh
